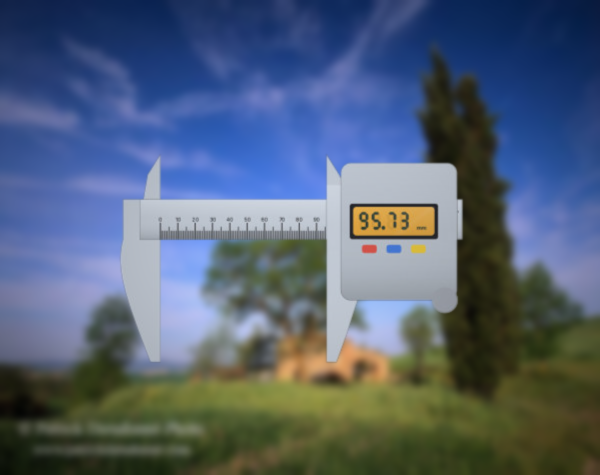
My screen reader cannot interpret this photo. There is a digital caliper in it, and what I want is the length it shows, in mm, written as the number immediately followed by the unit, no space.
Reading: 95.73mm
